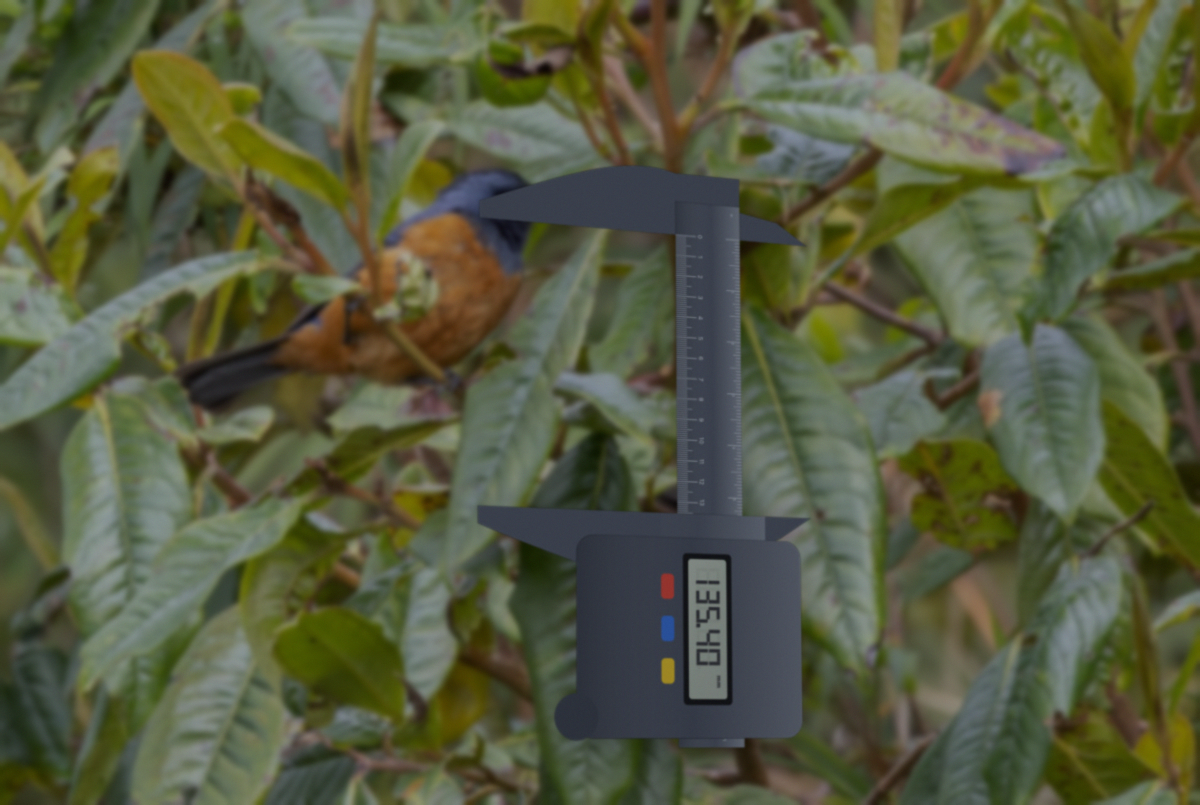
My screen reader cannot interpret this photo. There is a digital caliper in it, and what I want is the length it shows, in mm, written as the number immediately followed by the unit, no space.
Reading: 135.40mm
